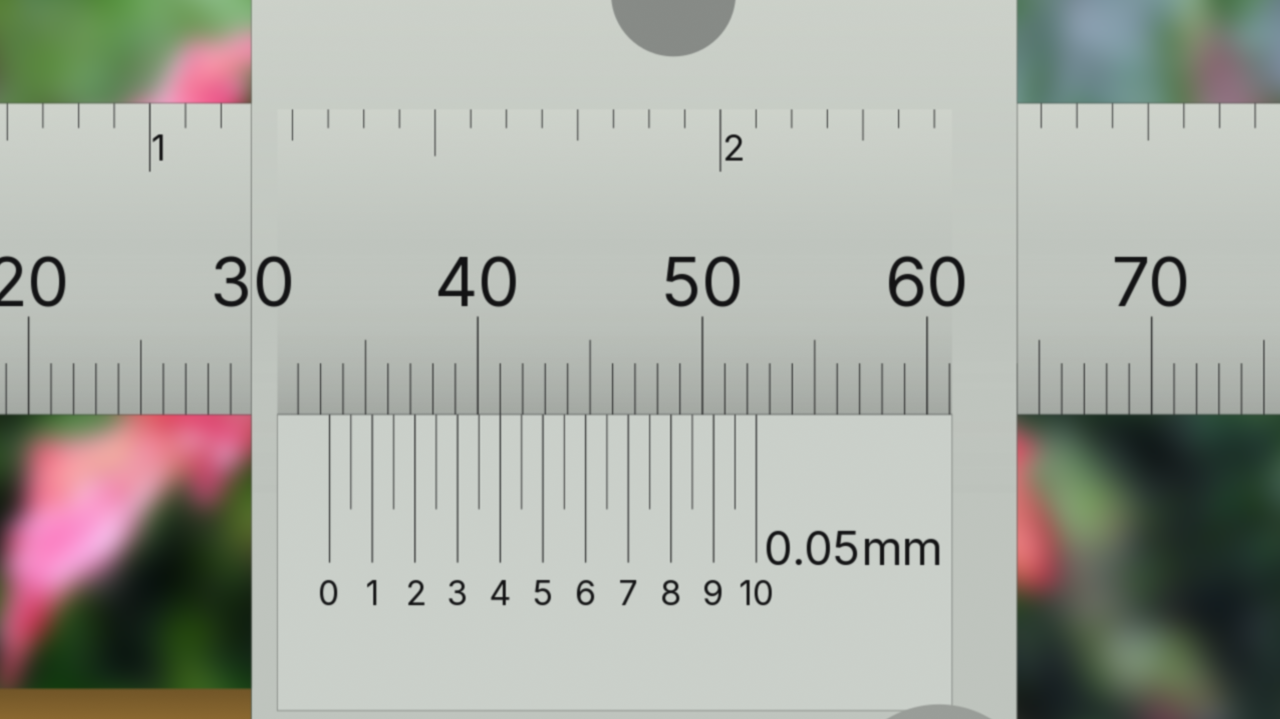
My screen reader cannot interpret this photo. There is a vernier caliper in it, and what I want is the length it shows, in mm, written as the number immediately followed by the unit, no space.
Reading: 33.4mm
